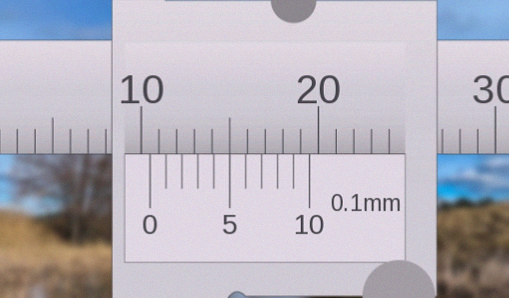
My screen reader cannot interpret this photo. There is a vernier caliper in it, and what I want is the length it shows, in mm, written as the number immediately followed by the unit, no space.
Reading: 10.5mm
